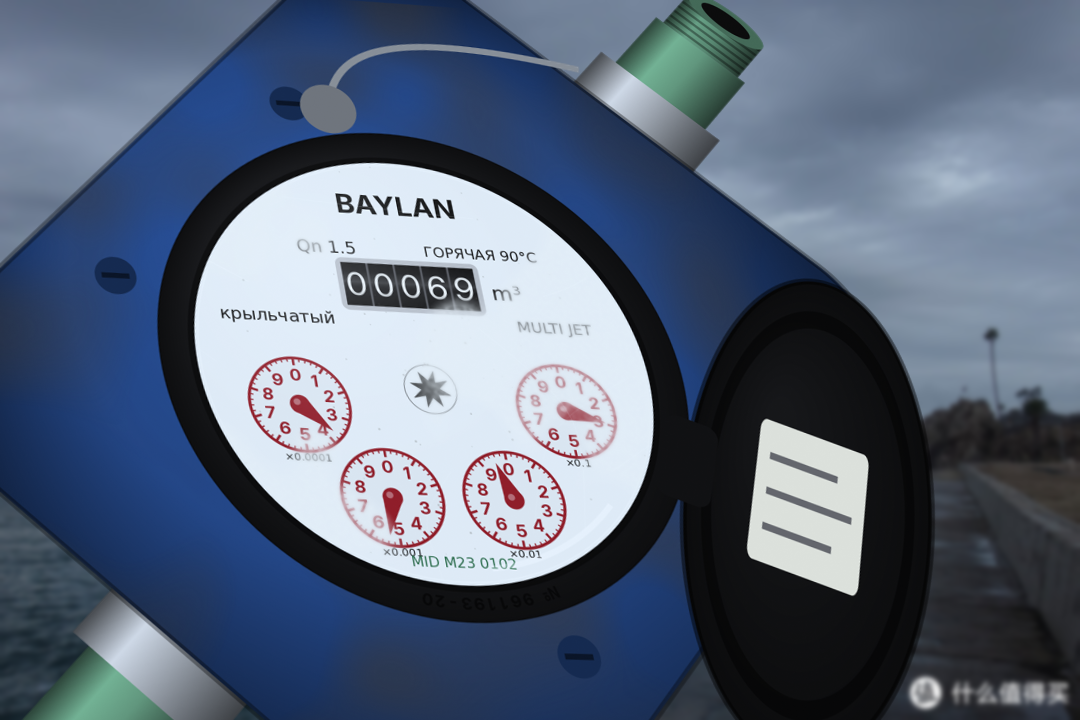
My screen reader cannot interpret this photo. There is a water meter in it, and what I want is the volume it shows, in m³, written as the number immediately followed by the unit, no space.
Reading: 69.2953m³
